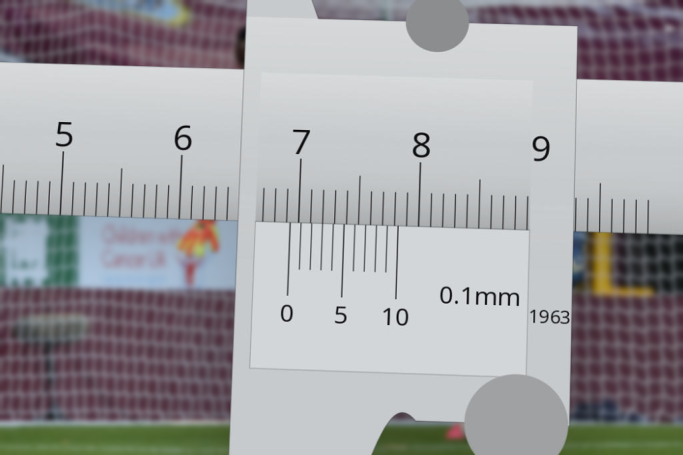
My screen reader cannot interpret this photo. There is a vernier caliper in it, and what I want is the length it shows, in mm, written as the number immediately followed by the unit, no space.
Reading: 69.3mm
